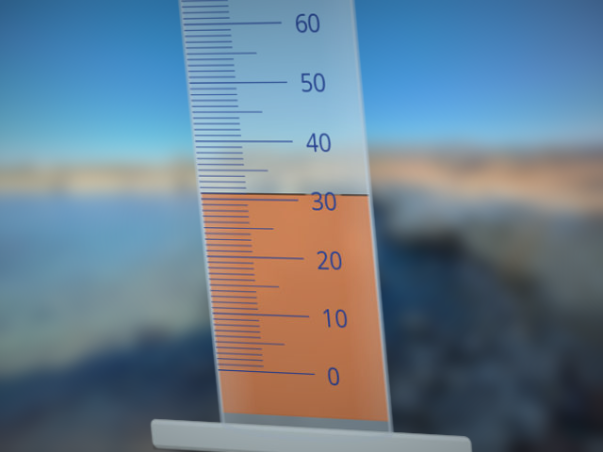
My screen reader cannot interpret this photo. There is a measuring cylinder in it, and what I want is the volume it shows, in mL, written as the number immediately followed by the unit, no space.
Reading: 31mL
